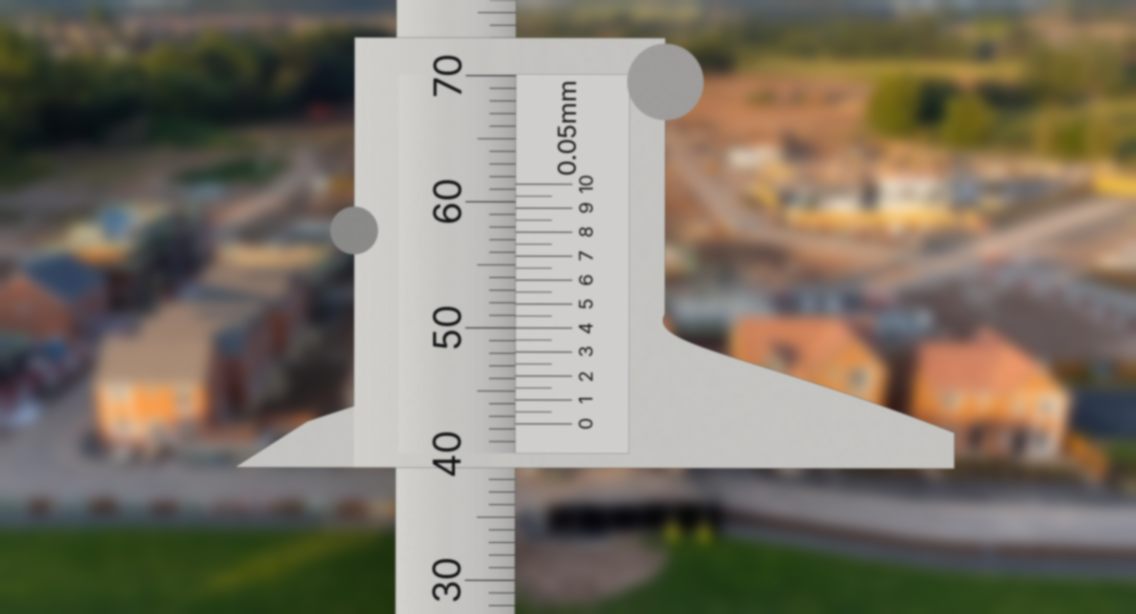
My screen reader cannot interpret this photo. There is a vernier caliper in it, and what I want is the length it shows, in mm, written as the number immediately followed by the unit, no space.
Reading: 42.4mm
